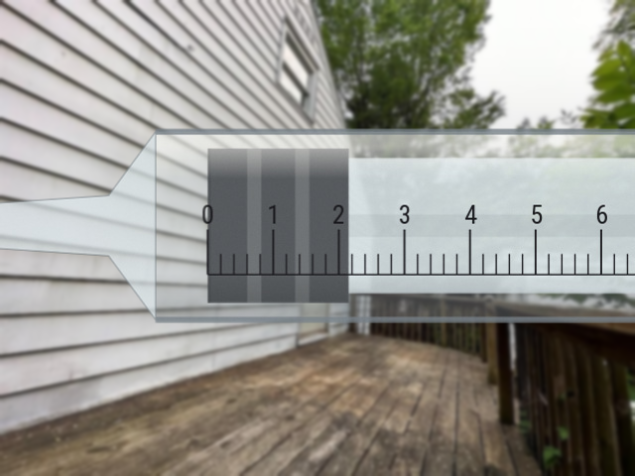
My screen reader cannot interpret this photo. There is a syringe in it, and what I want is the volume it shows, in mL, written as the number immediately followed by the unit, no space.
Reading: 0mL
